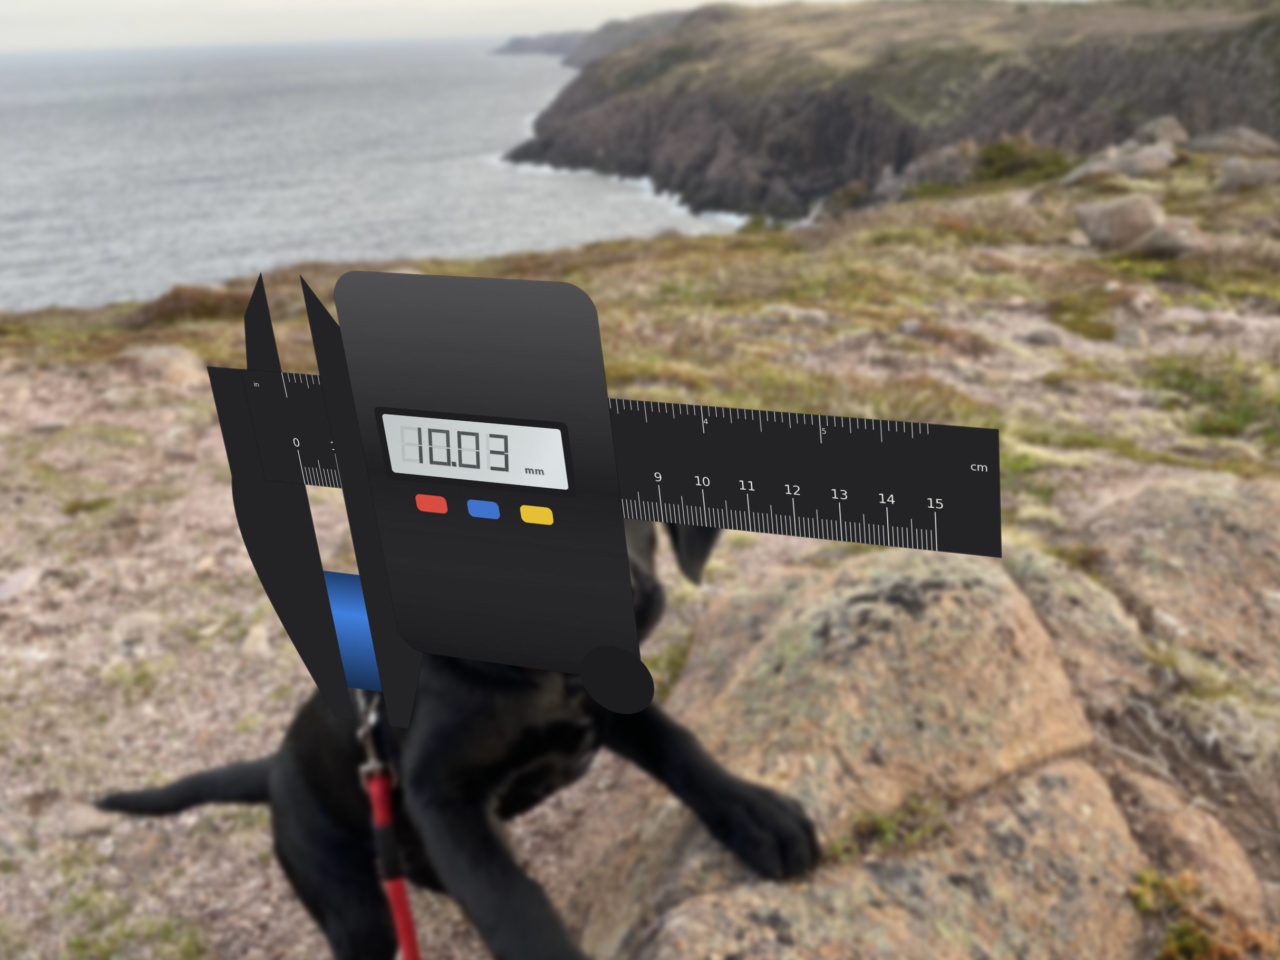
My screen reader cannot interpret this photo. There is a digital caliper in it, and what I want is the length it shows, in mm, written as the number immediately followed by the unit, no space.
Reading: 10.03mm
